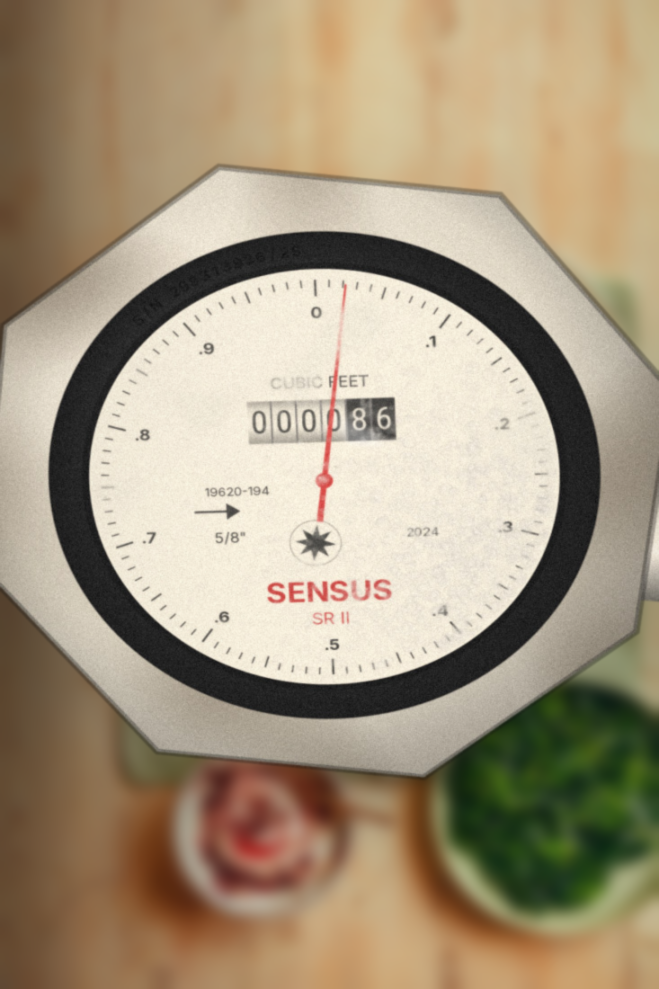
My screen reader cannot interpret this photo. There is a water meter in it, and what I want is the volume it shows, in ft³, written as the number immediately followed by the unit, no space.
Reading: 86.02ft³
